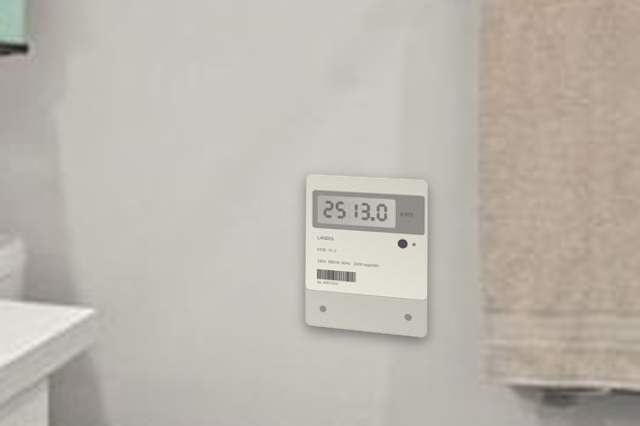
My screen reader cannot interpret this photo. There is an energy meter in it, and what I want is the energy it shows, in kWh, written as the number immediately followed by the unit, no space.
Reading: 2513.0kWh
